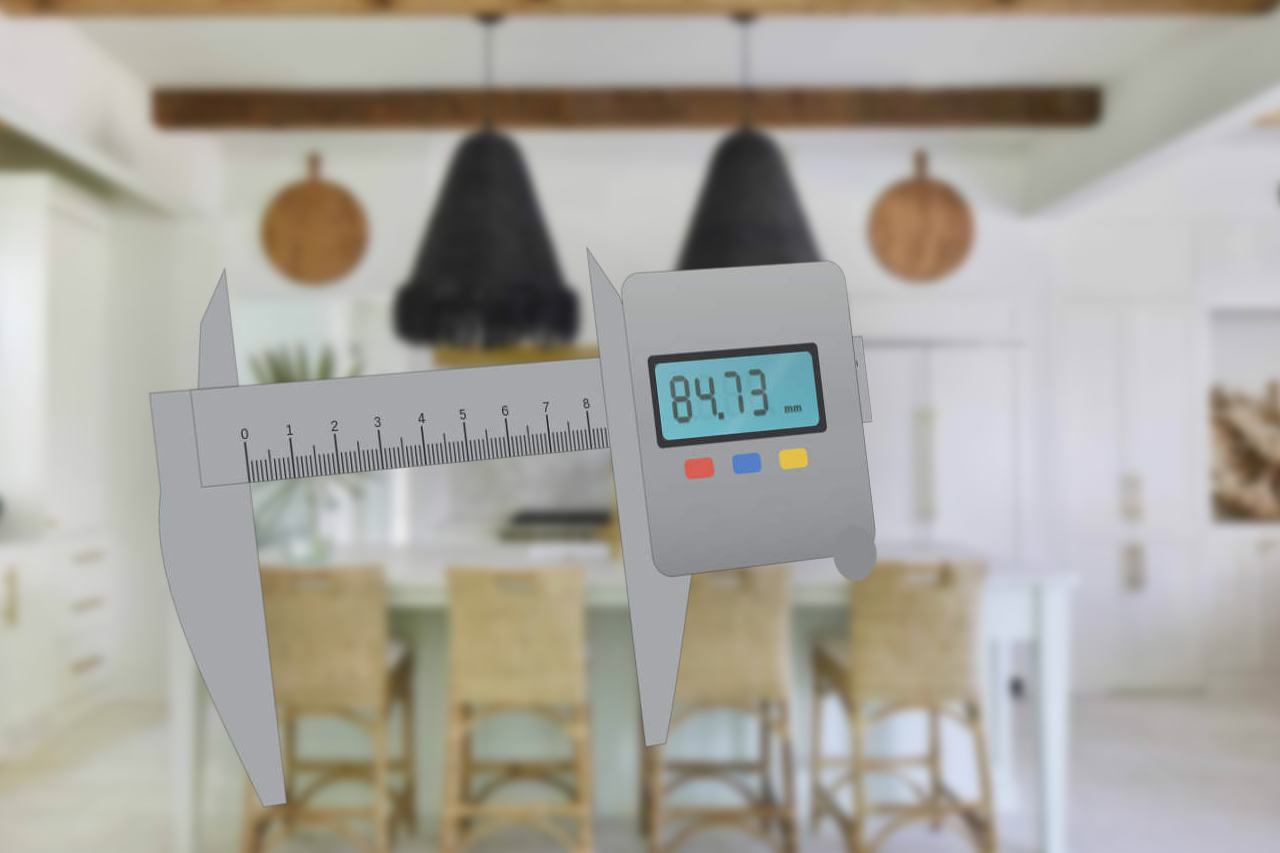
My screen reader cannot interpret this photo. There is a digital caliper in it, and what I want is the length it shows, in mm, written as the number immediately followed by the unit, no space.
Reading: 84.73mm
